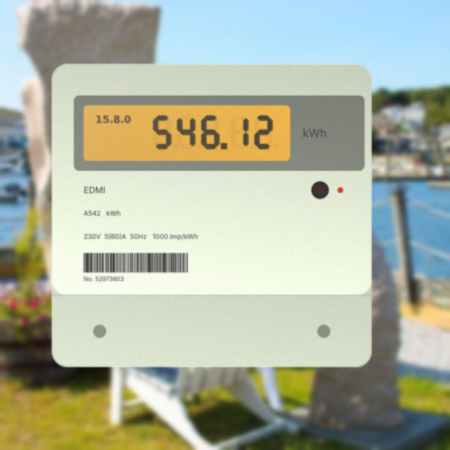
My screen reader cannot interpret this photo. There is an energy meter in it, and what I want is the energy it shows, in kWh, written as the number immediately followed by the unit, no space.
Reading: 546.12kWh
